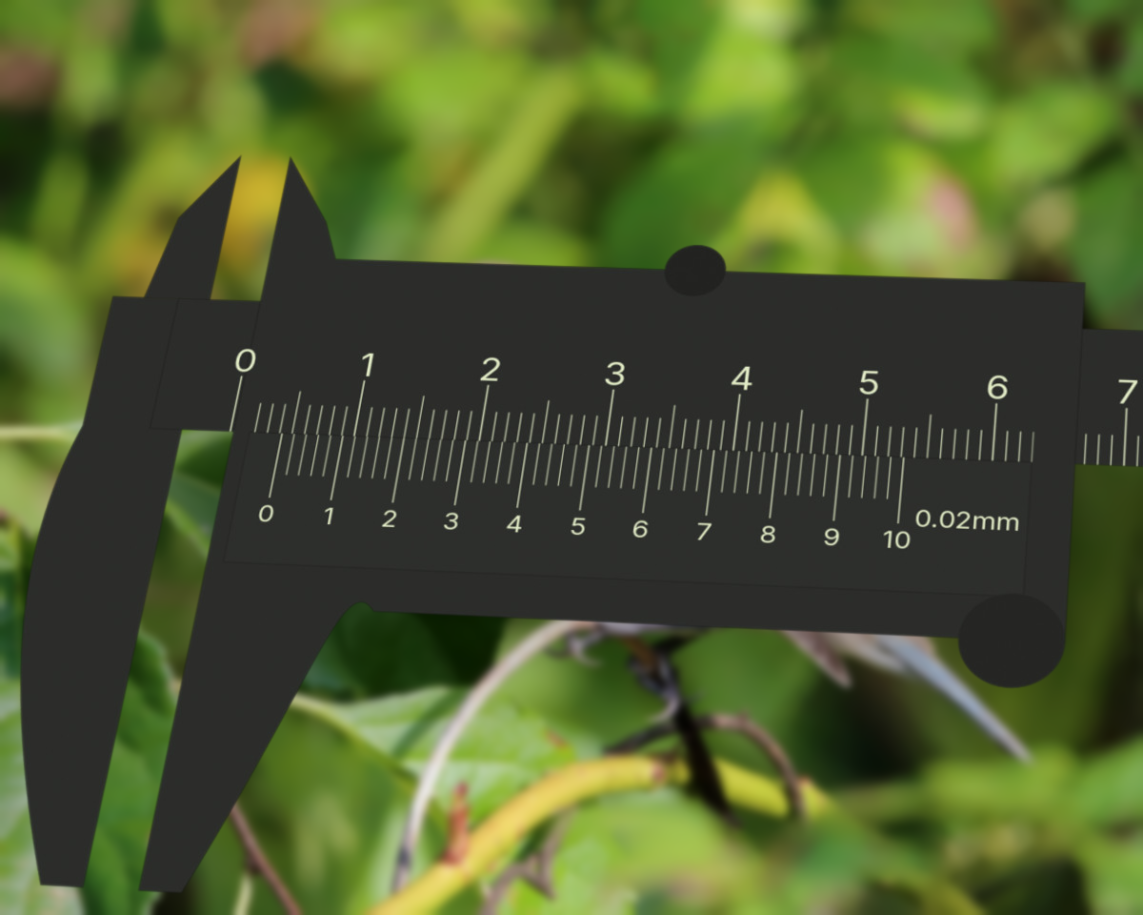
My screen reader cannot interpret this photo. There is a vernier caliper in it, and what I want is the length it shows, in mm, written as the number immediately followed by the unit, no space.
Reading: 4.2mm
